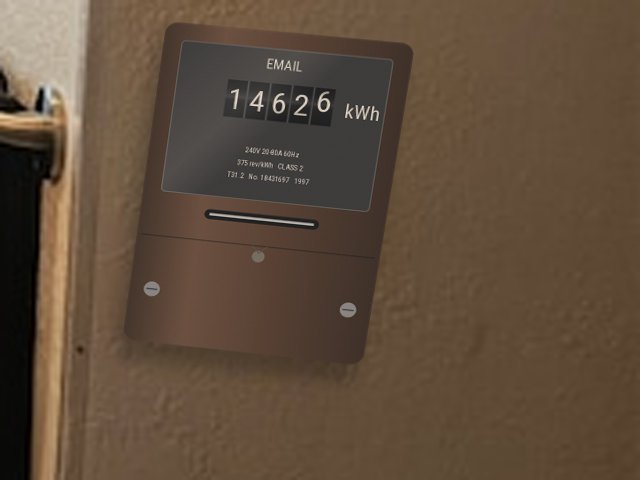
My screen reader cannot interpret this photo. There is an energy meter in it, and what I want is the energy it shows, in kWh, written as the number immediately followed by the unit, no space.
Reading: 14626kWh
